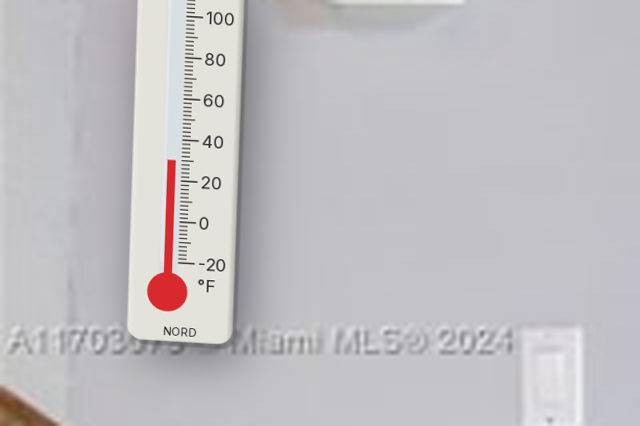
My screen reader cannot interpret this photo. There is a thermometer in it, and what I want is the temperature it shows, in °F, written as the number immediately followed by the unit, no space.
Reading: 30°F
